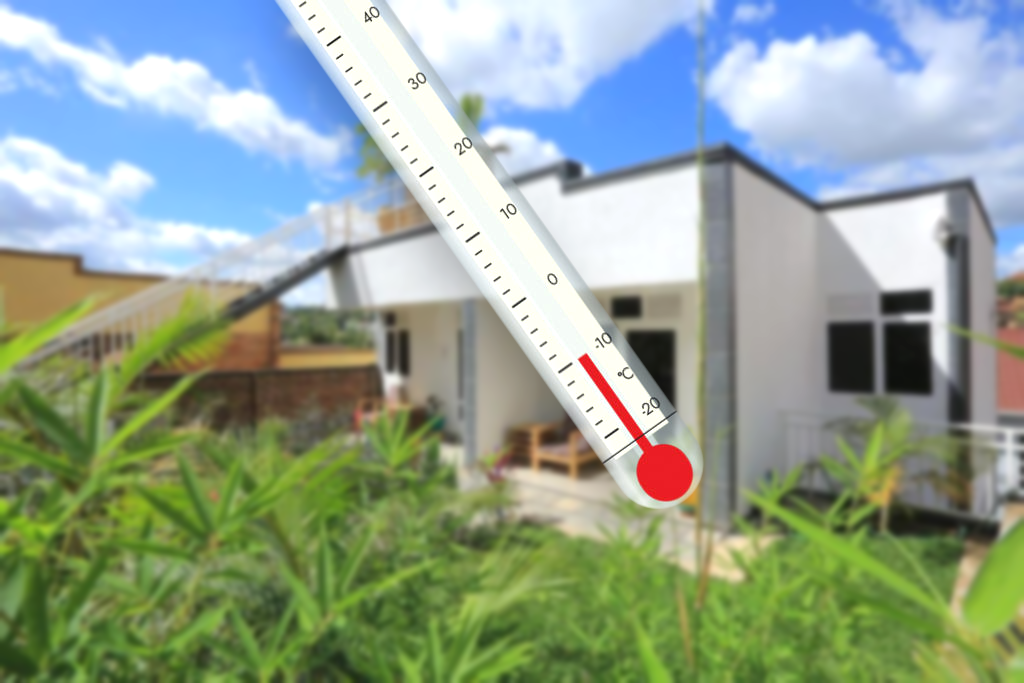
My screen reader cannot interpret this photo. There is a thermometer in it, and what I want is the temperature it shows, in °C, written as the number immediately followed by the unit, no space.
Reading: -10°C
